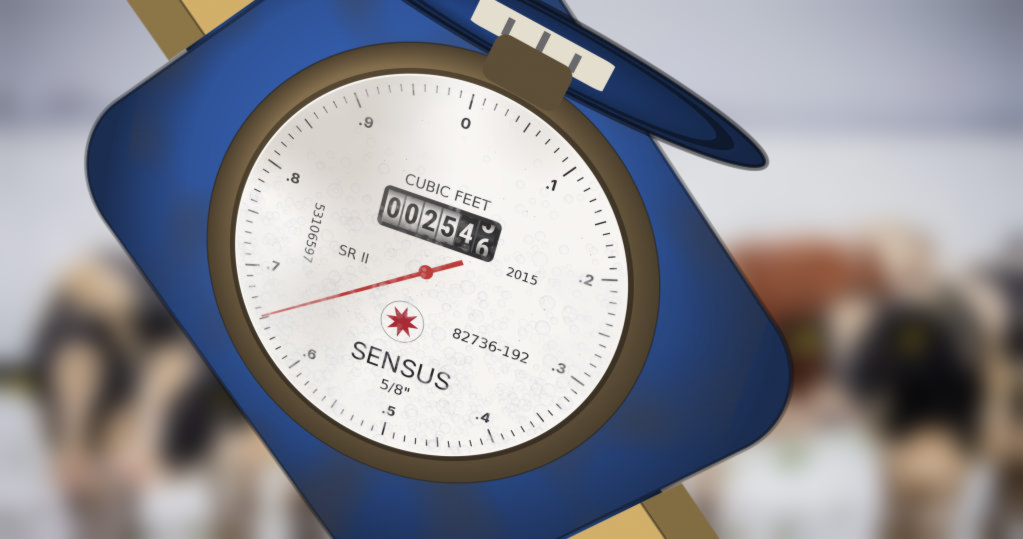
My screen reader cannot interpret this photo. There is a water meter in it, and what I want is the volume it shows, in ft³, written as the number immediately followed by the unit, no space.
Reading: 2545.65ft³
